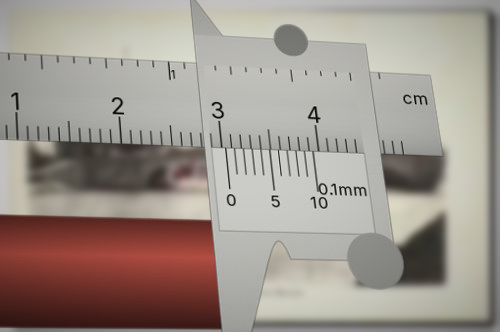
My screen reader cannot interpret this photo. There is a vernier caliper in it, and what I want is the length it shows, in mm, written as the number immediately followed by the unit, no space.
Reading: 30.4mm
